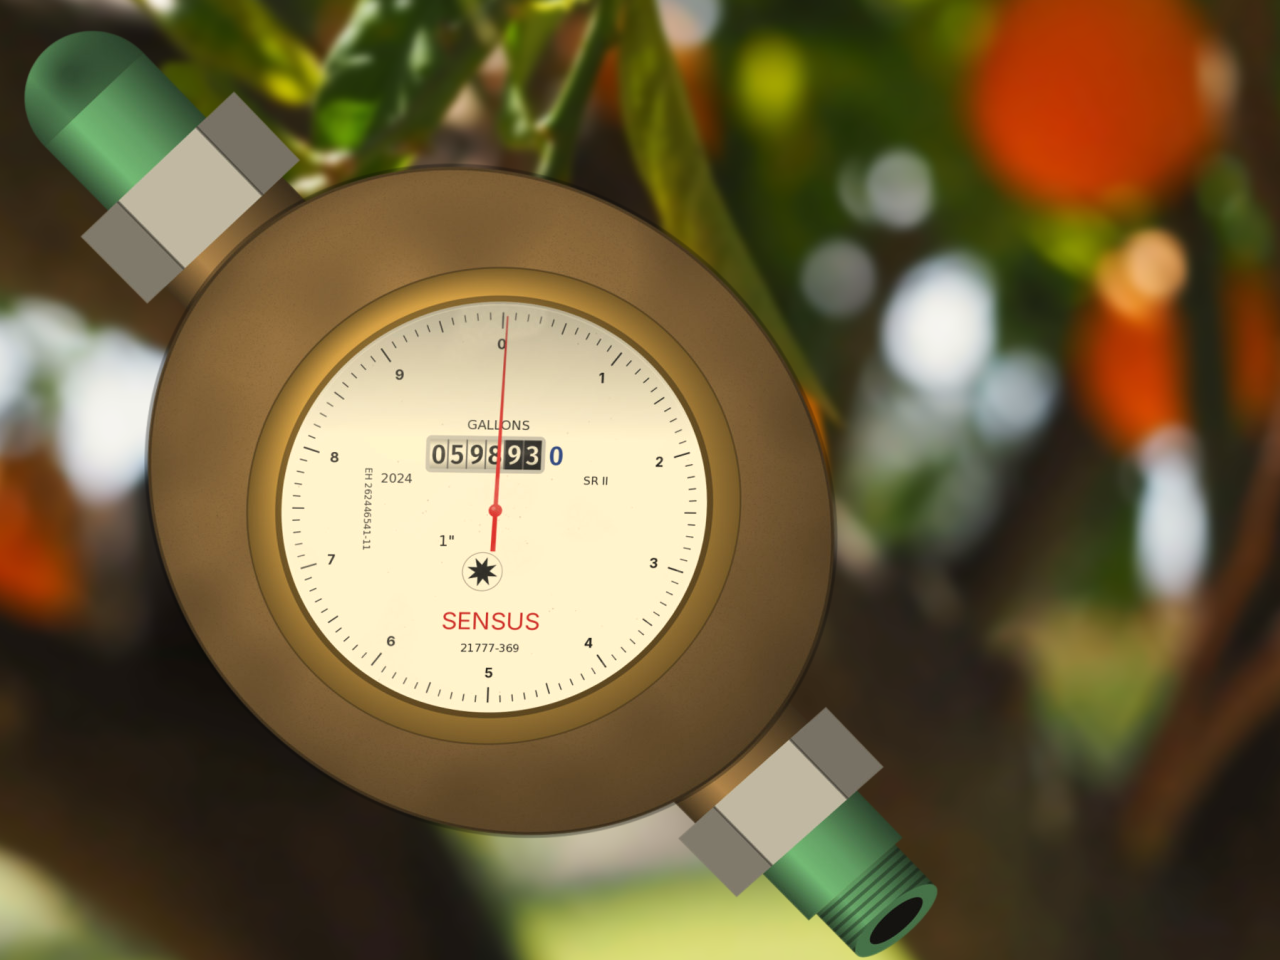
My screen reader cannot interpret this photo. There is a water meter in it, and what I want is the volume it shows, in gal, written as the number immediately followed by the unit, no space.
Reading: 598930.0gal
